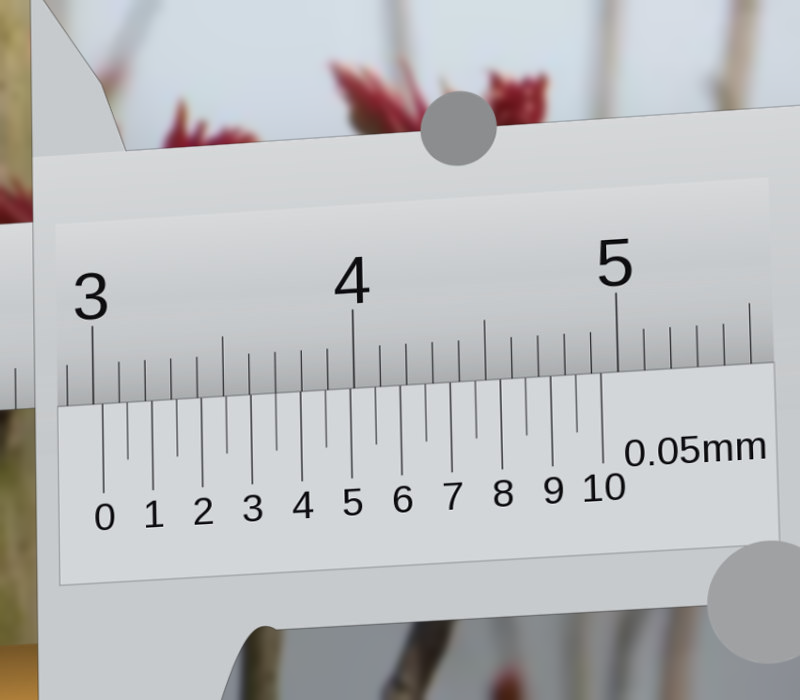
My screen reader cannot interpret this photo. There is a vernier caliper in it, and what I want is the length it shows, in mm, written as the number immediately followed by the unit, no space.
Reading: 30.35mm
